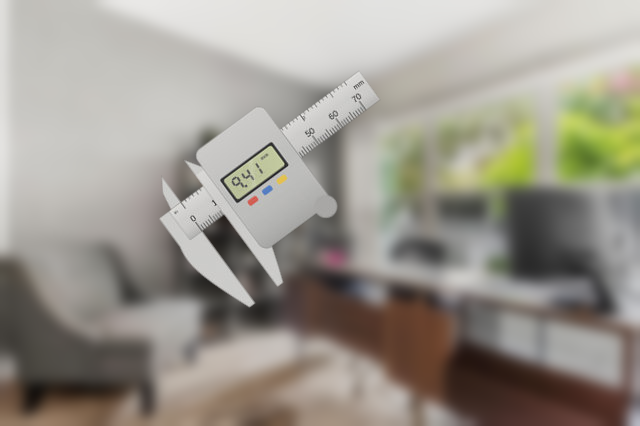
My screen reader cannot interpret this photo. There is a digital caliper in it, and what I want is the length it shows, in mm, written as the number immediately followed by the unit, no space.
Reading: 9.41mm
